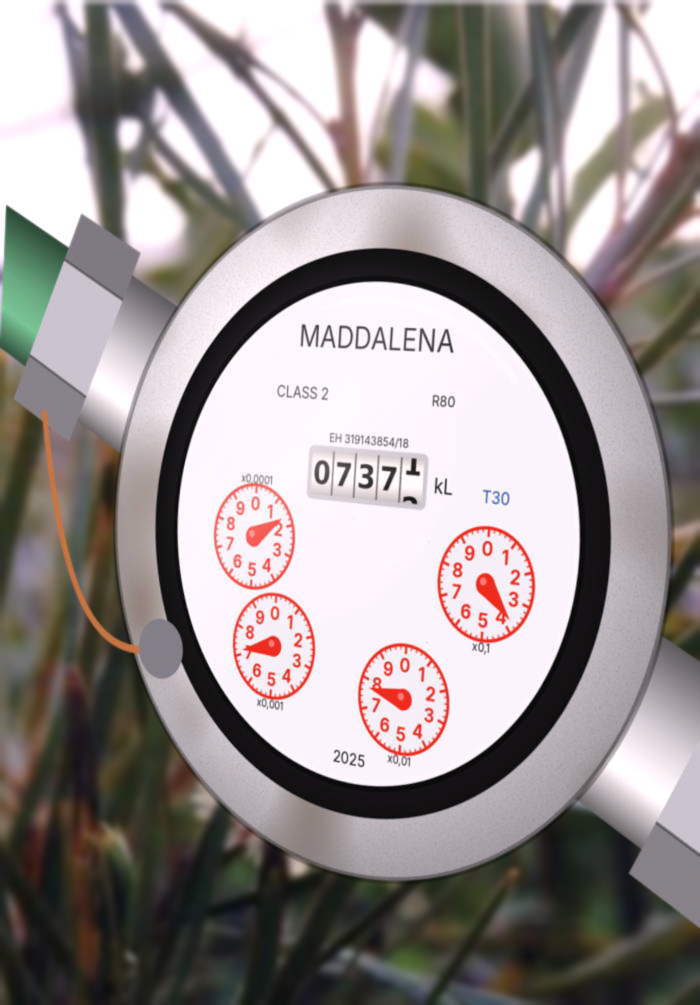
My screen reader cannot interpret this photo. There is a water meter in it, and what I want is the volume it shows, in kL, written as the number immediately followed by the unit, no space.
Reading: 7371.3771kL
